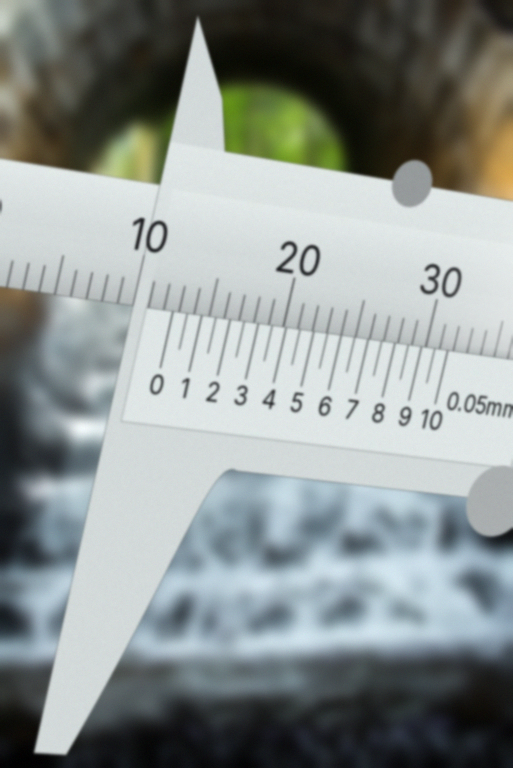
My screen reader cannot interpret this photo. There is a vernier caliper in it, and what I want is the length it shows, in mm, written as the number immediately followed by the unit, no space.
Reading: 12.6mm
